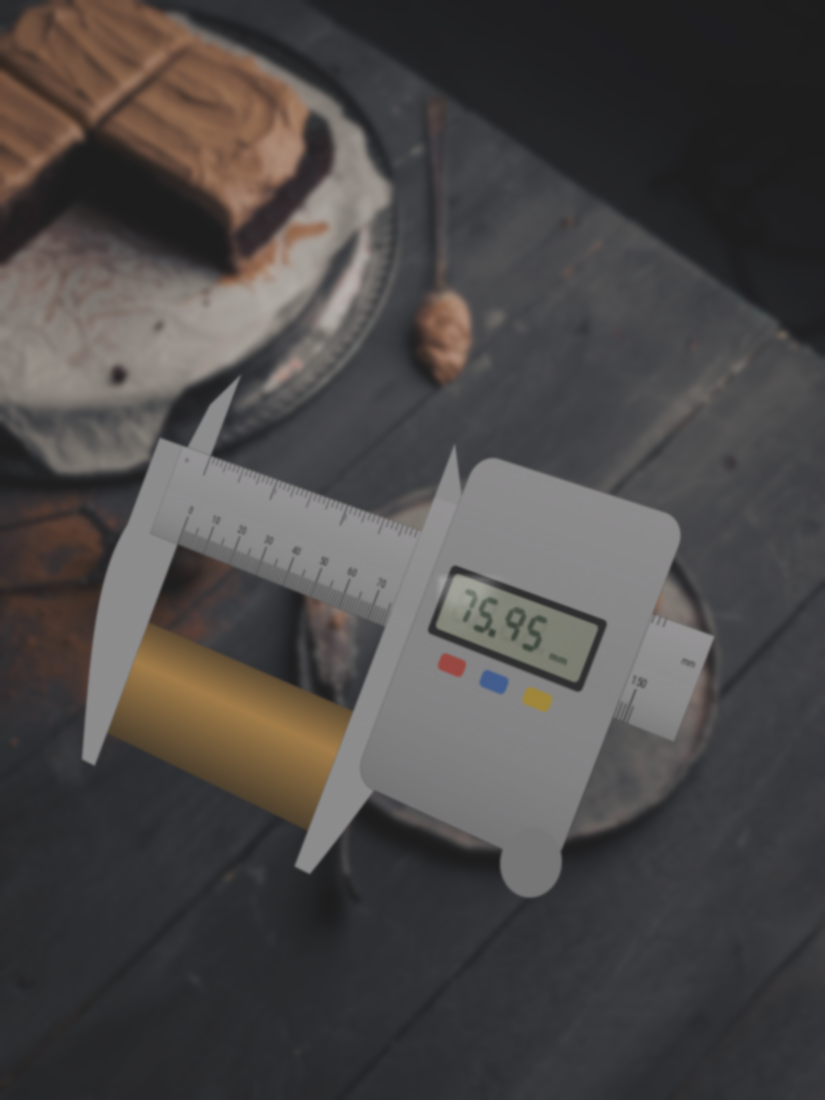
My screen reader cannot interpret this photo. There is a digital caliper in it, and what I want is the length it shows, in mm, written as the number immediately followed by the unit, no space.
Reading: 75.95mm
